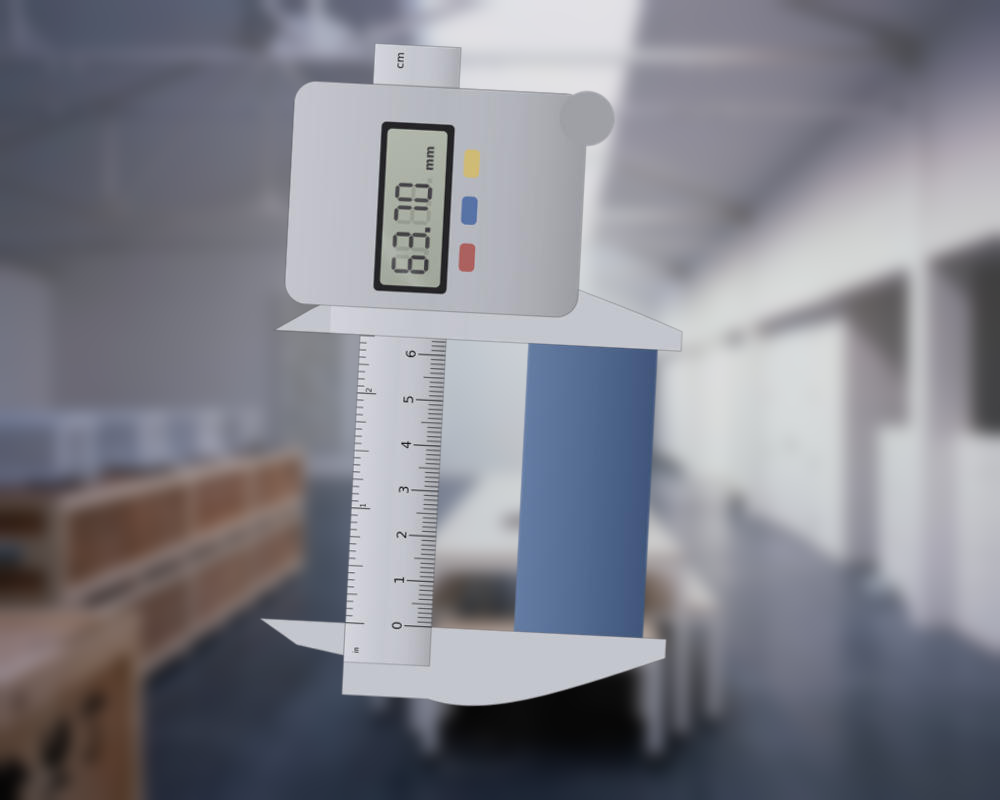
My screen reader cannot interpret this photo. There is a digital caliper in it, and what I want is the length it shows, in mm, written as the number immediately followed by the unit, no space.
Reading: 63.70mm
